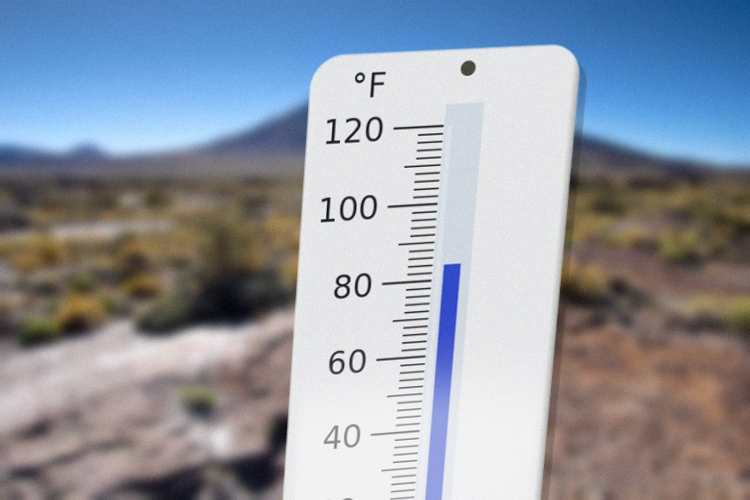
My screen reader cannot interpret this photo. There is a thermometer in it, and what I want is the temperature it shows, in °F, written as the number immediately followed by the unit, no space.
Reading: 84°F
